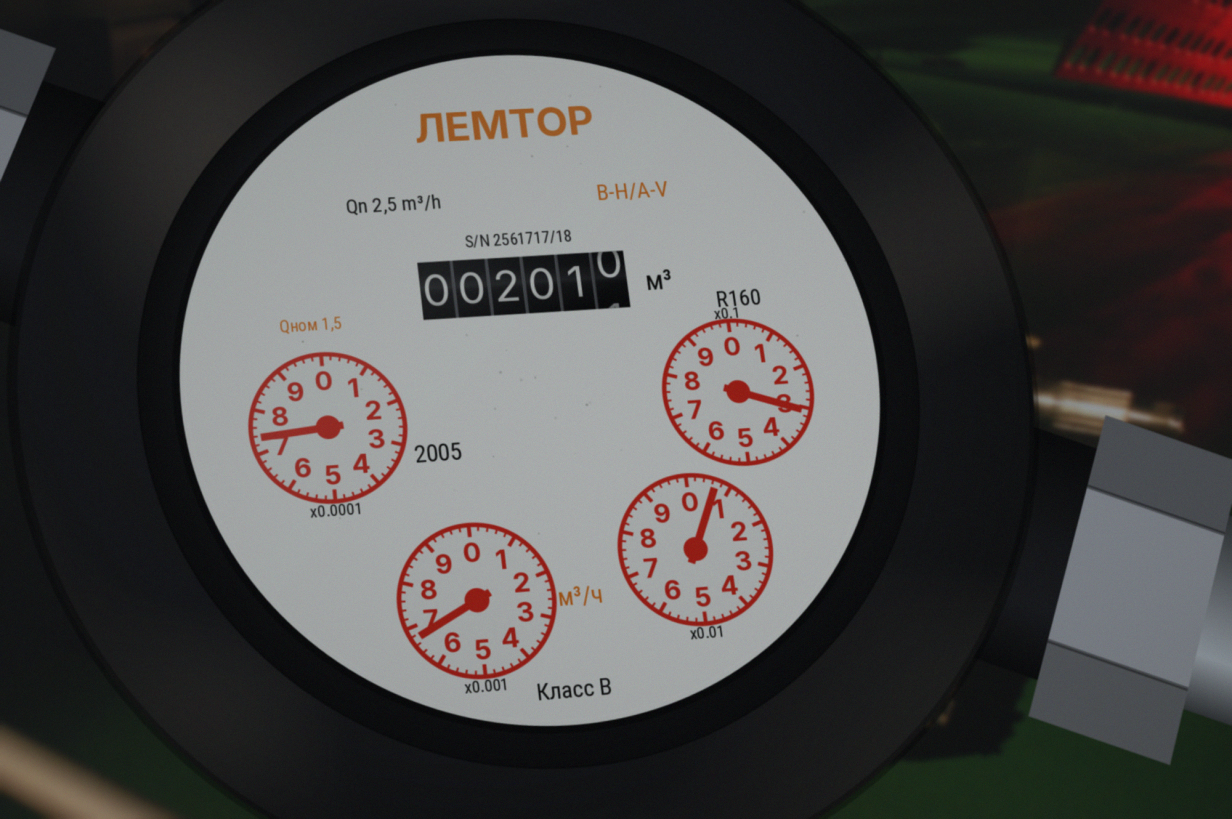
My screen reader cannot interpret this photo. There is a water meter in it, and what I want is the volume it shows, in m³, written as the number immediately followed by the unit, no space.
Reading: 2010.3067m³
